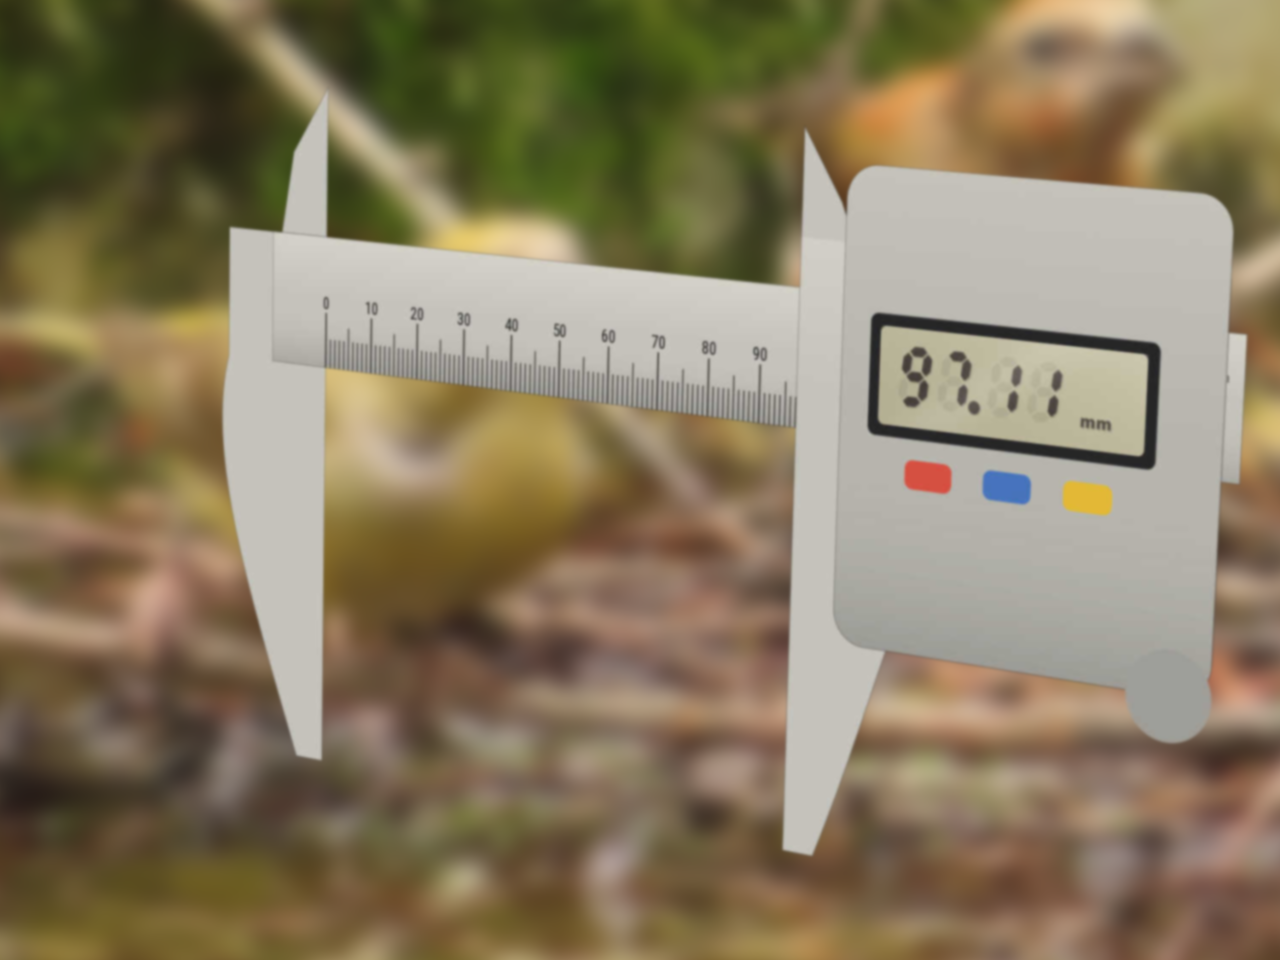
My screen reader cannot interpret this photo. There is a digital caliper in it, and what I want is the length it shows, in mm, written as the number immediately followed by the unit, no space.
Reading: 97.11mm
